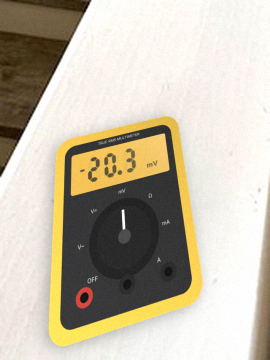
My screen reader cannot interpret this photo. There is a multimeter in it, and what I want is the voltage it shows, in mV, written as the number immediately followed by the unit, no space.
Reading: -20.3mV
